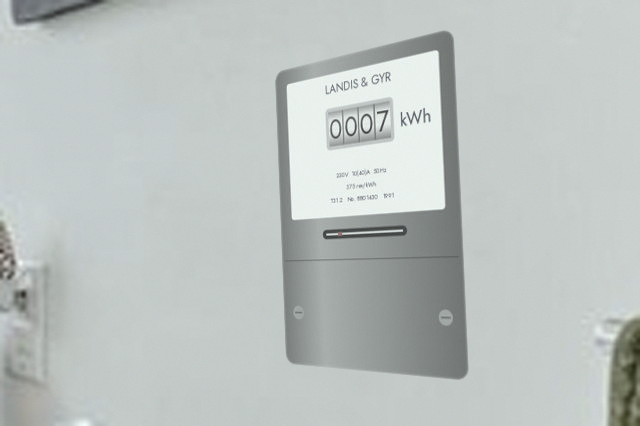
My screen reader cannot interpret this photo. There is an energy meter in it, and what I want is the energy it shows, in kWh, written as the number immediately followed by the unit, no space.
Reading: 7kWh
